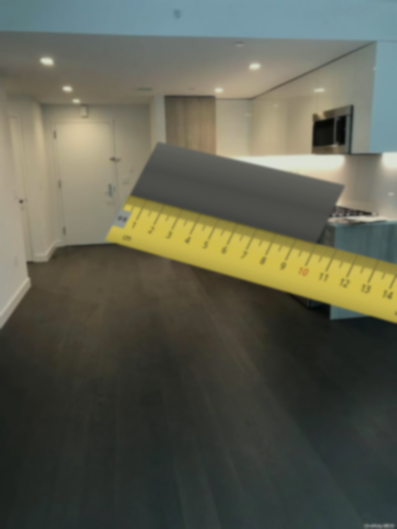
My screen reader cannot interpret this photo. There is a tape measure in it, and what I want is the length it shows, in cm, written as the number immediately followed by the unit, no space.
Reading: 10cm
